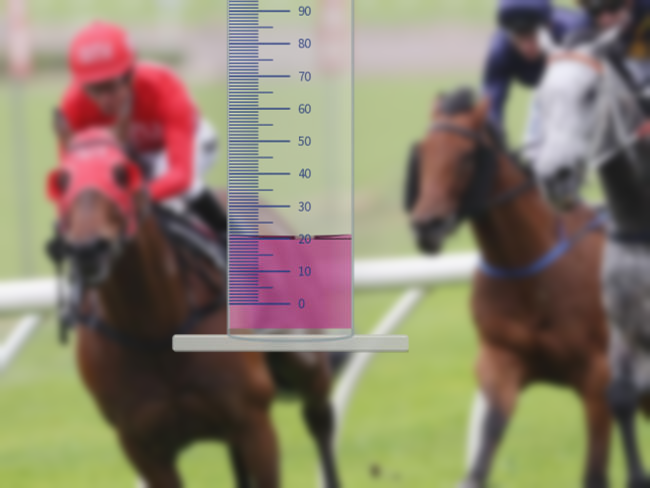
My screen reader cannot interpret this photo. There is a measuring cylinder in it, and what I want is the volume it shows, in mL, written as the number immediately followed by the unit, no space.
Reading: 20mL
